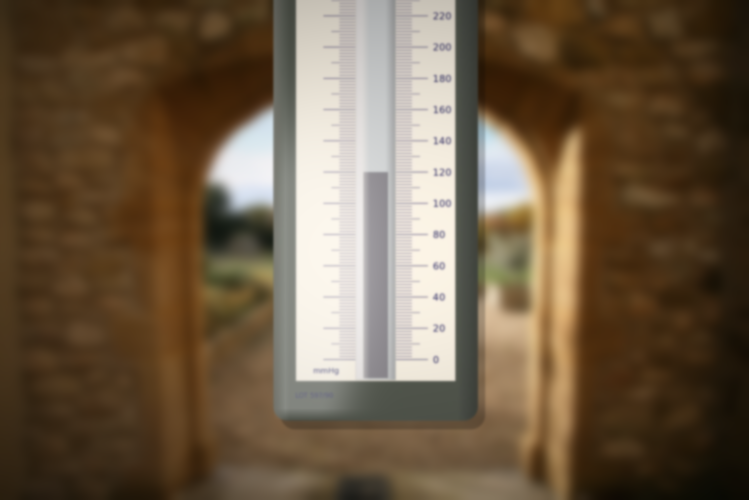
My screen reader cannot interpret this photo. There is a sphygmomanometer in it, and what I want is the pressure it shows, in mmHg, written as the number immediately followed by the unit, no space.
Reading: 120mmHg
